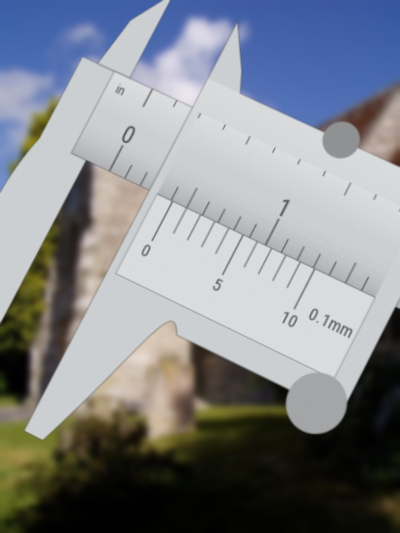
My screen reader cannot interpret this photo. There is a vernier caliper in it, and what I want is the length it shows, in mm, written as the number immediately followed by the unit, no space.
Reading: 4.1mm
